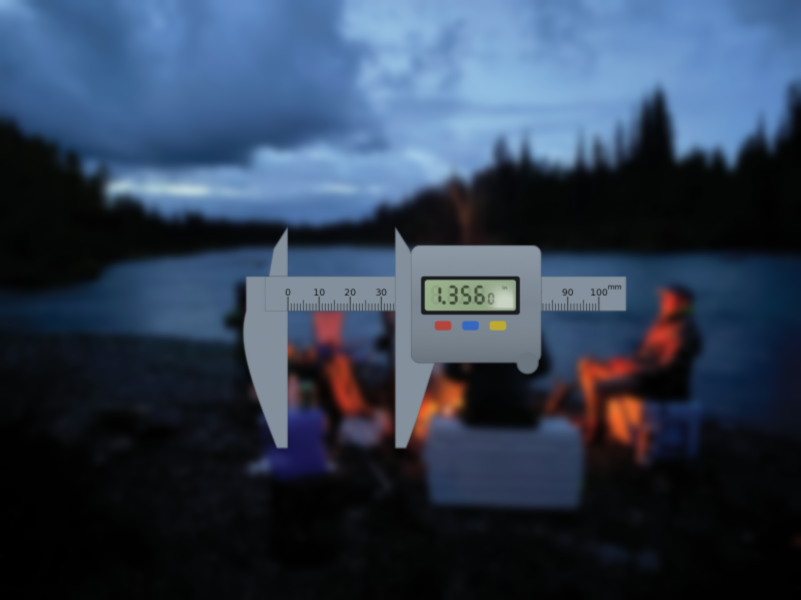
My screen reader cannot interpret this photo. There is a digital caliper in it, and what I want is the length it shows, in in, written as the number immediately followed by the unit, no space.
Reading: 1.3560in
